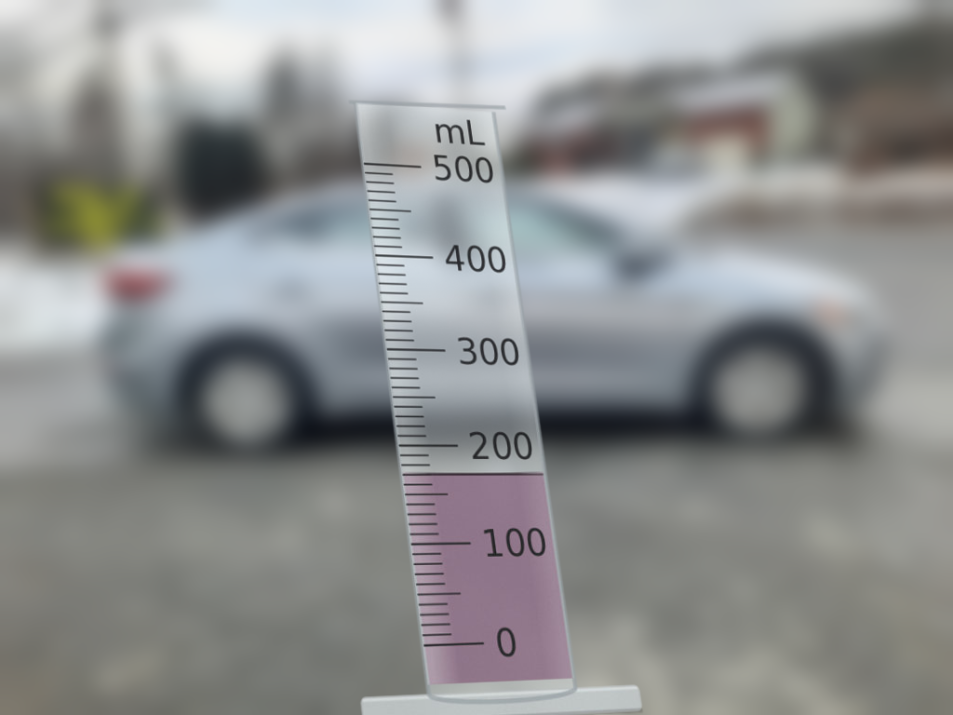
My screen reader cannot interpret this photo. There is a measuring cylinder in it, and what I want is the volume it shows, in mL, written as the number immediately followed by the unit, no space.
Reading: 170mL
